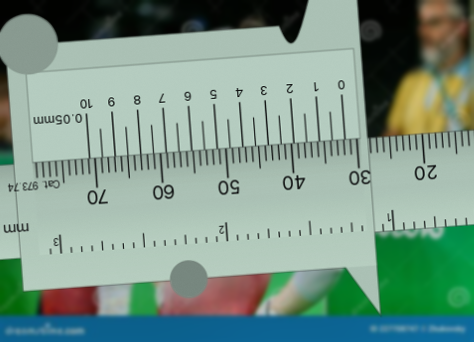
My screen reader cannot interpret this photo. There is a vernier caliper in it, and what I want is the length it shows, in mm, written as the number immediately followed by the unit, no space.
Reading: 31.8mm
